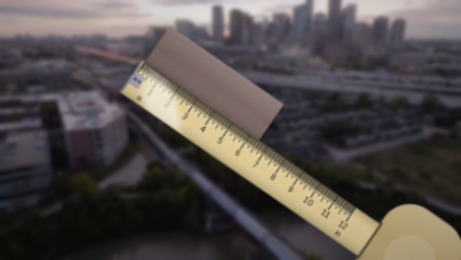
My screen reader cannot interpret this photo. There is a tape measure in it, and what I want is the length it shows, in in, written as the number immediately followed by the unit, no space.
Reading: 6.5in
